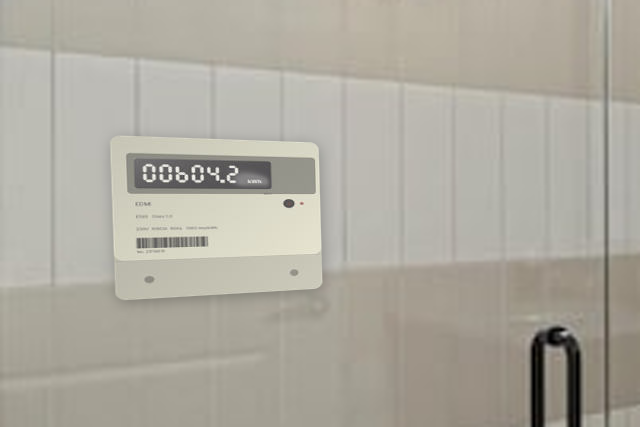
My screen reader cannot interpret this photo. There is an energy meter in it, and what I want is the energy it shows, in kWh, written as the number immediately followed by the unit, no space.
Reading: 604.2kWh
